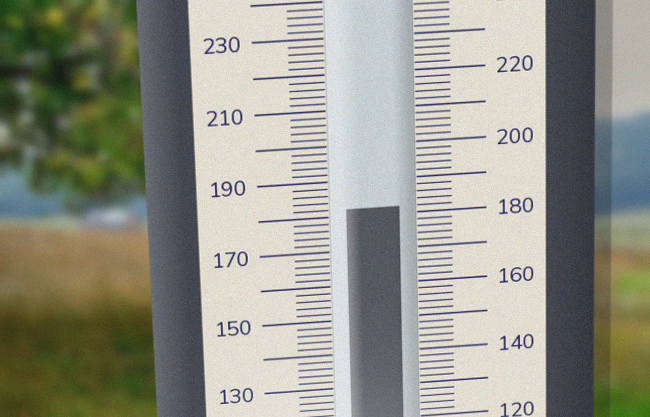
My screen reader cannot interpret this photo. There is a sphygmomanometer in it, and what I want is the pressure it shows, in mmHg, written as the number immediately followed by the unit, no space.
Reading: 182mmHg
